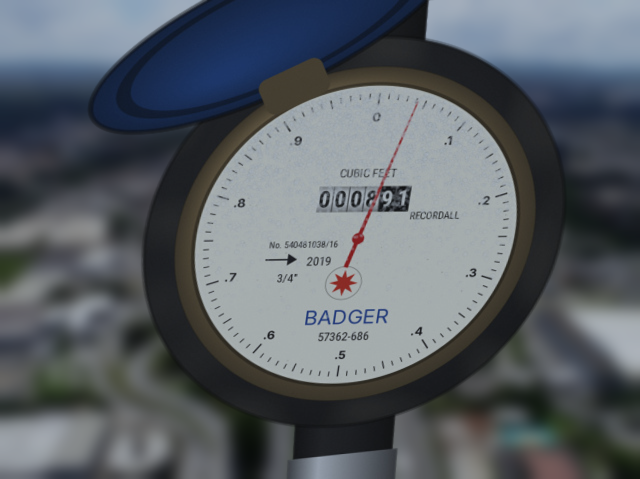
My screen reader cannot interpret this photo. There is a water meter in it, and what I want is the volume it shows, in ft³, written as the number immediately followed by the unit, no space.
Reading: 891.04ft³
